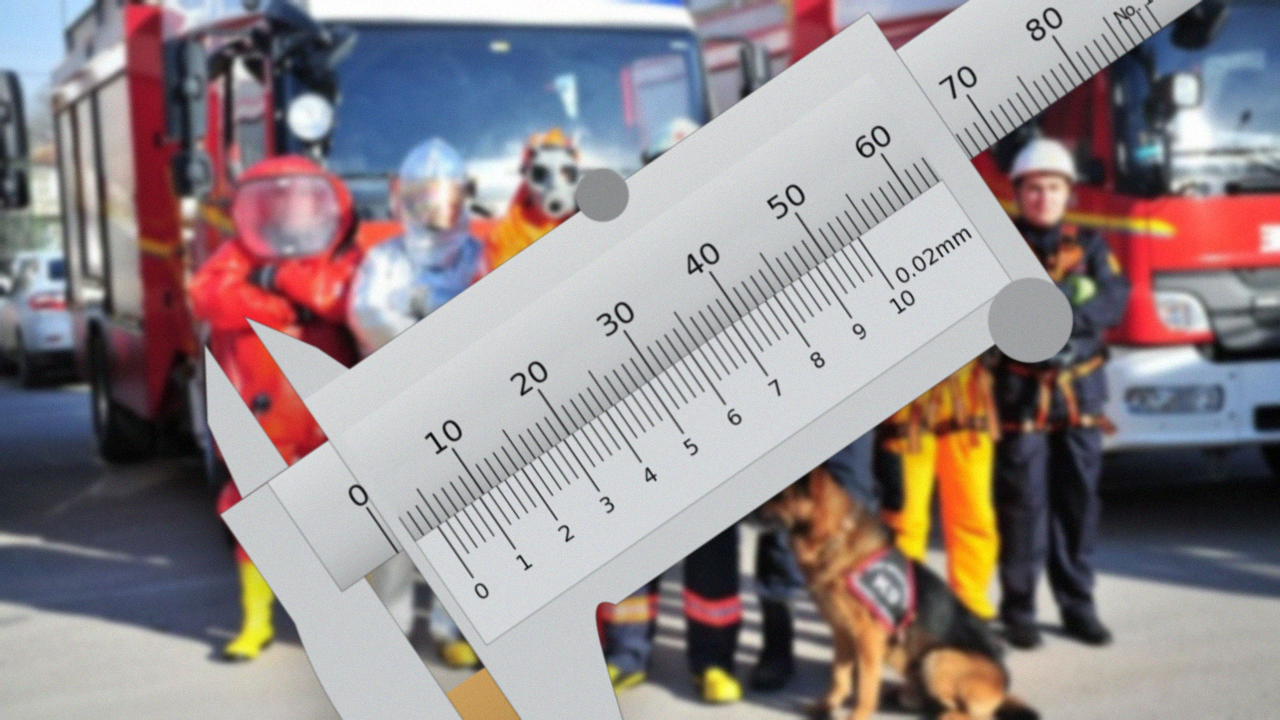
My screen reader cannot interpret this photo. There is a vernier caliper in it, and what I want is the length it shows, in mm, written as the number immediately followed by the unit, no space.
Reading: 4.6mm
